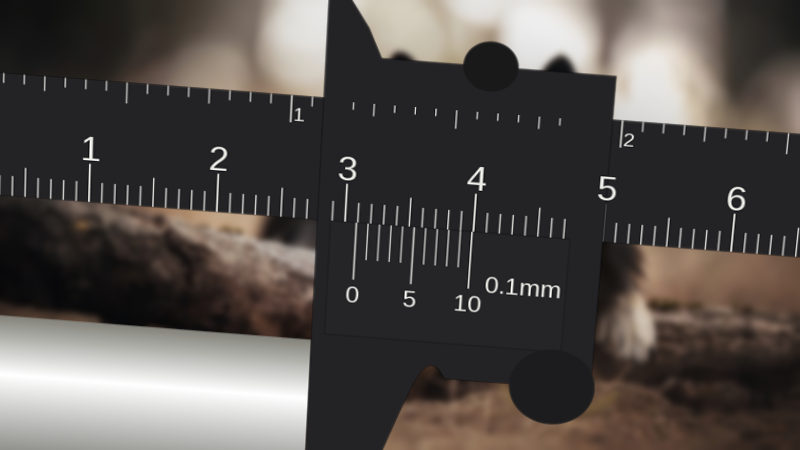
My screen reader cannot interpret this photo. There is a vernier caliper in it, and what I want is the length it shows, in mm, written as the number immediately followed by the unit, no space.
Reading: 30.9mm
